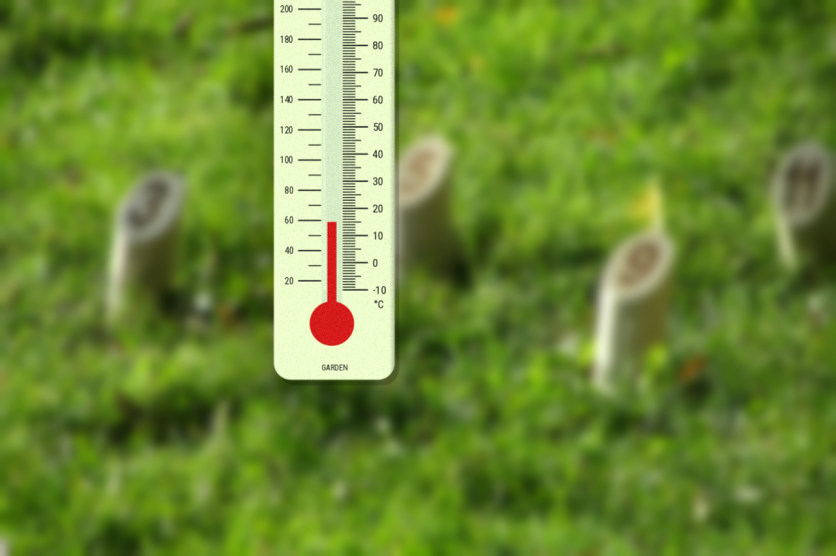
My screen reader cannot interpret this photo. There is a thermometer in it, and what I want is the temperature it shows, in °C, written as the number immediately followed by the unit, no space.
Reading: 15°C
